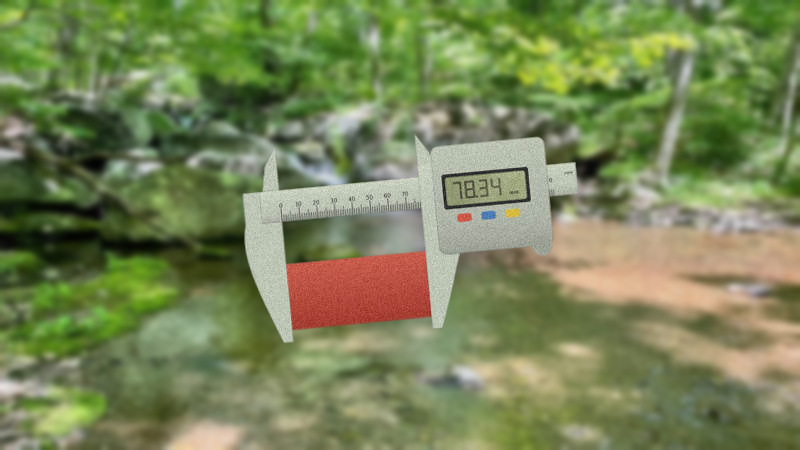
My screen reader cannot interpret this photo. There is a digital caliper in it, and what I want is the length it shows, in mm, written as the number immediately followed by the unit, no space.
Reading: 78.34mm
